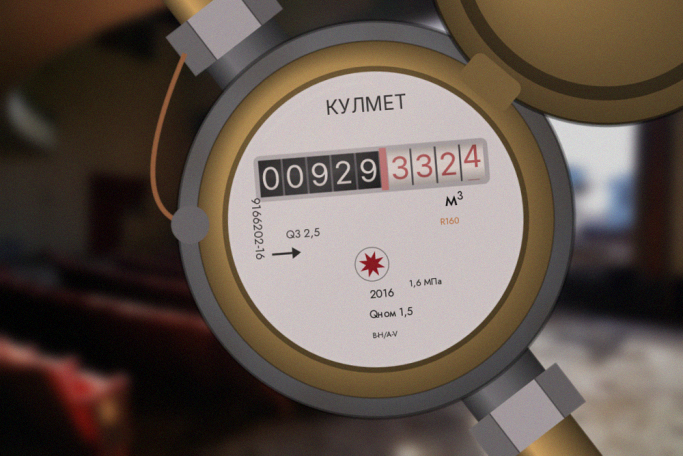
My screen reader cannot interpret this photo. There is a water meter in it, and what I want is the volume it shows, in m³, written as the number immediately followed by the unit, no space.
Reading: 929.3324m³
